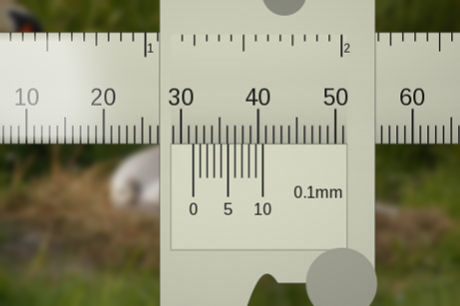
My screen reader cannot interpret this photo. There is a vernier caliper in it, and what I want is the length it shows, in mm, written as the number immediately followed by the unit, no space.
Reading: 31.6mm
